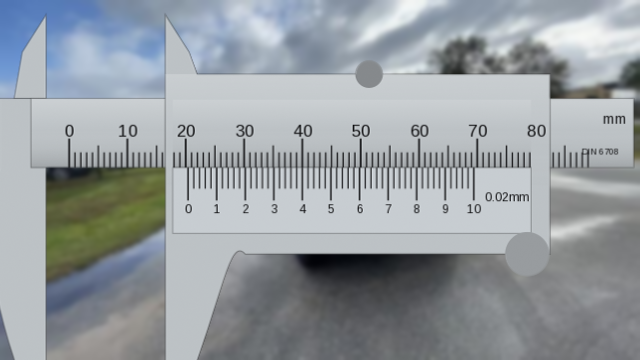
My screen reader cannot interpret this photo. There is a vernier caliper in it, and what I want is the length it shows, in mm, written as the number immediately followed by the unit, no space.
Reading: 20.4mm
